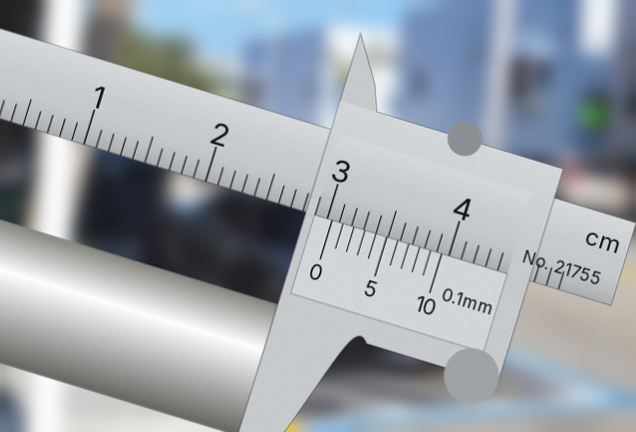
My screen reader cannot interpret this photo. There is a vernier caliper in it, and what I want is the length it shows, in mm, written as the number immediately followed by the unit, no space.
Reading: 30.4mm
